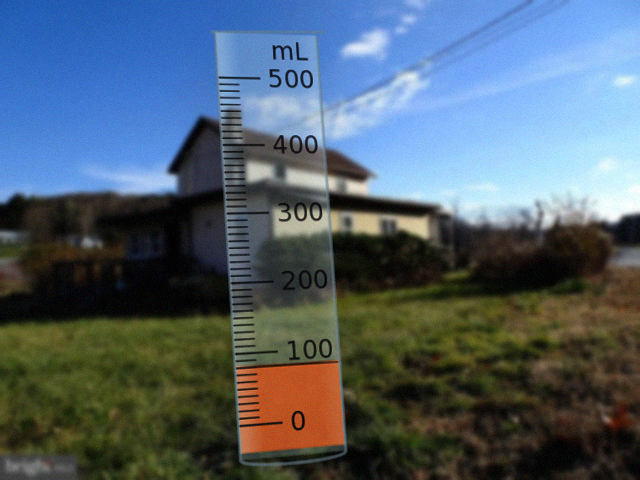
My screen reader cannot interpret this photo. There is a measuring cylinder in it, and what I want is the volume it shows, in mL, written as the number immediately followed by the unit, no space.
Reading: 80mL
